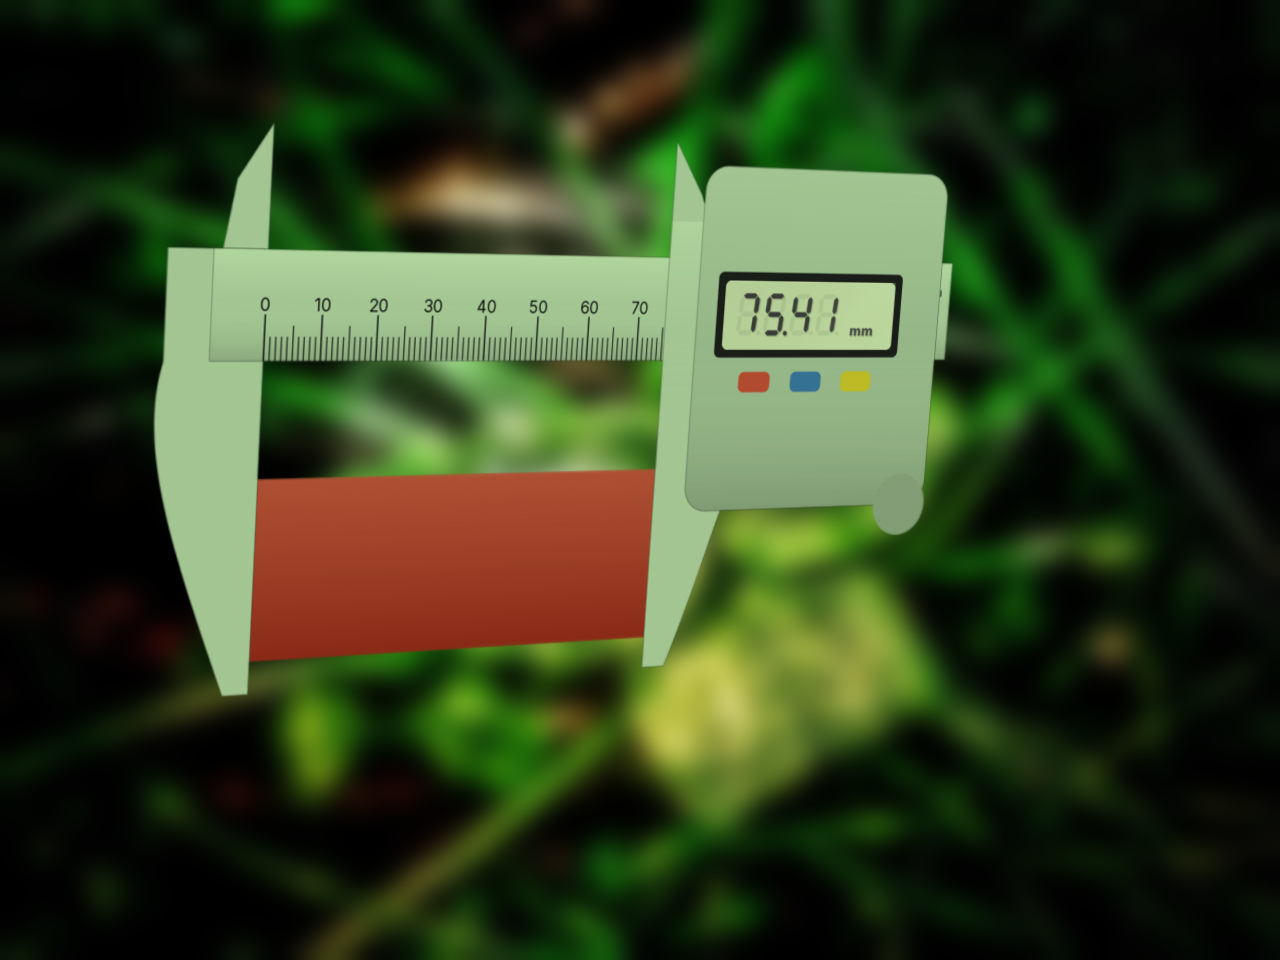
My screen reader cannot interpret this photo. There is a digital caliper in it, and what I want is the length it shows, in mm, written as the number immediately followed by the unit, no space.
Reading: 75.41mm
